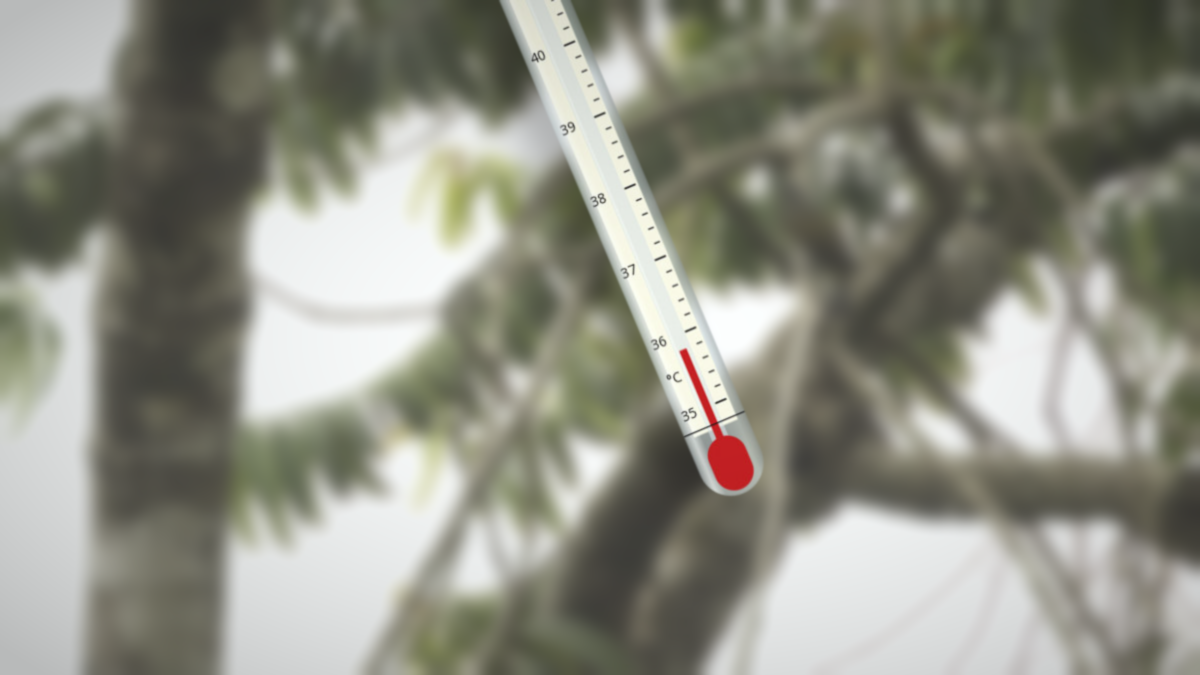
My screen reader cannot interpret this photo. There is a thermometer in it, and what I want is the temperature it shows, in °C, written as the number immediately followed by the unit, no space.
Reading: 35.8°C
